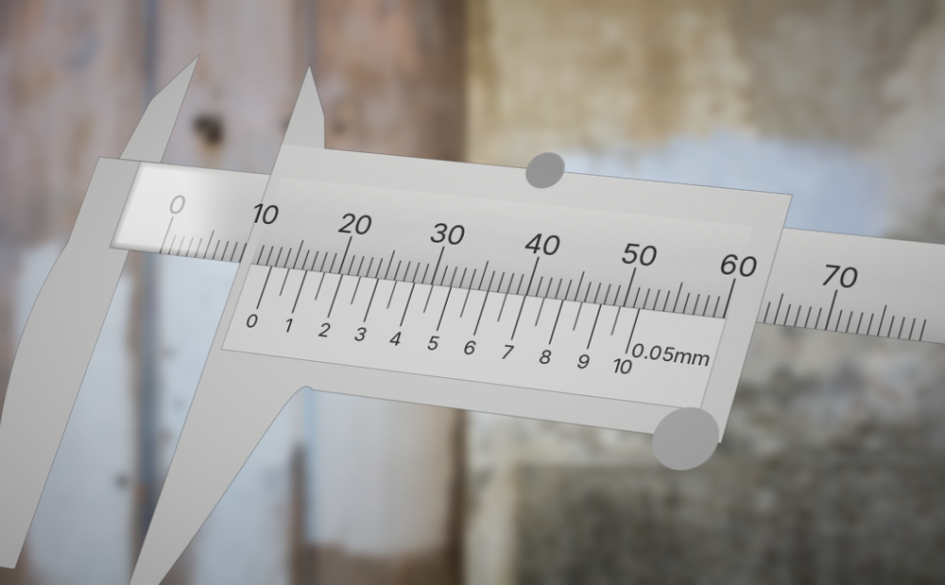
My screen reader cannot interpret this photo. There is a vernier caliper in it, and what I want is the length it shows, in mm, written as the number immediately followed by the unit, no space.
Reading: 12.6mm
